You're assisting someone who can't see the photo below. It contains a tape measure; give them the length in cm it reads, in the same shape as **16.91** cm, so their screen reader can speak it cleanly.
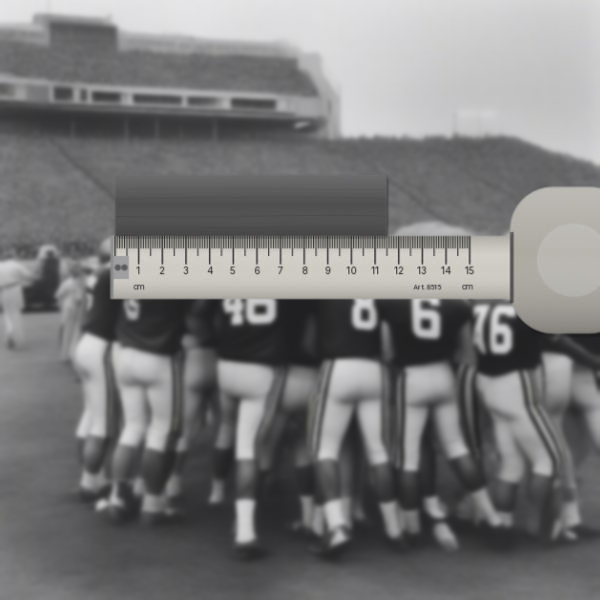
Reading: **11.5** cm
